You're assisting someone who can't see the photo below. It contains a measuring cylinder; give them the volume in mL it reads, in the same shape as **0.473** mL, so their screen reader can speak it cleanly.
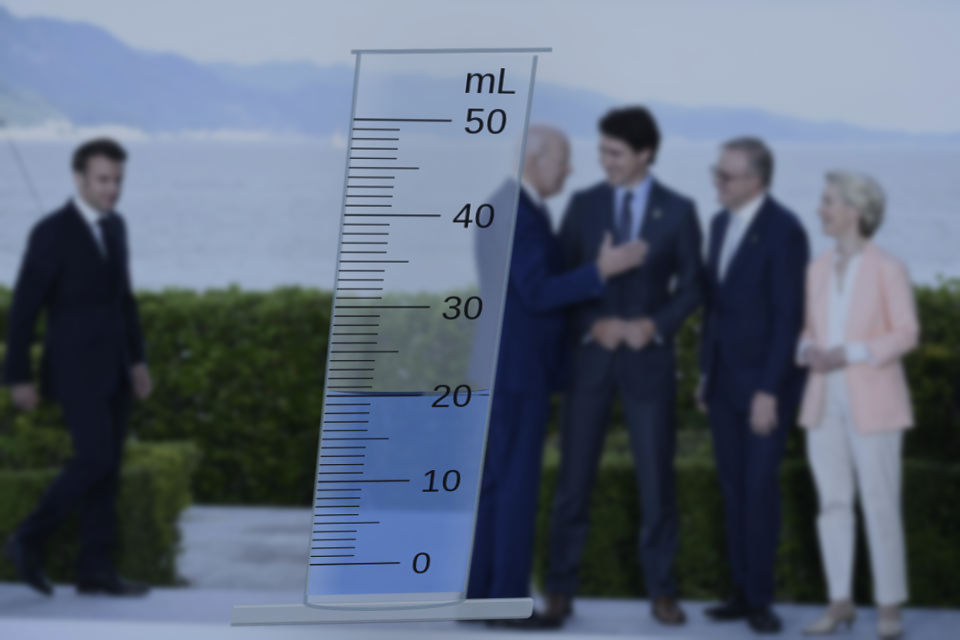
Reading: **20** mL
